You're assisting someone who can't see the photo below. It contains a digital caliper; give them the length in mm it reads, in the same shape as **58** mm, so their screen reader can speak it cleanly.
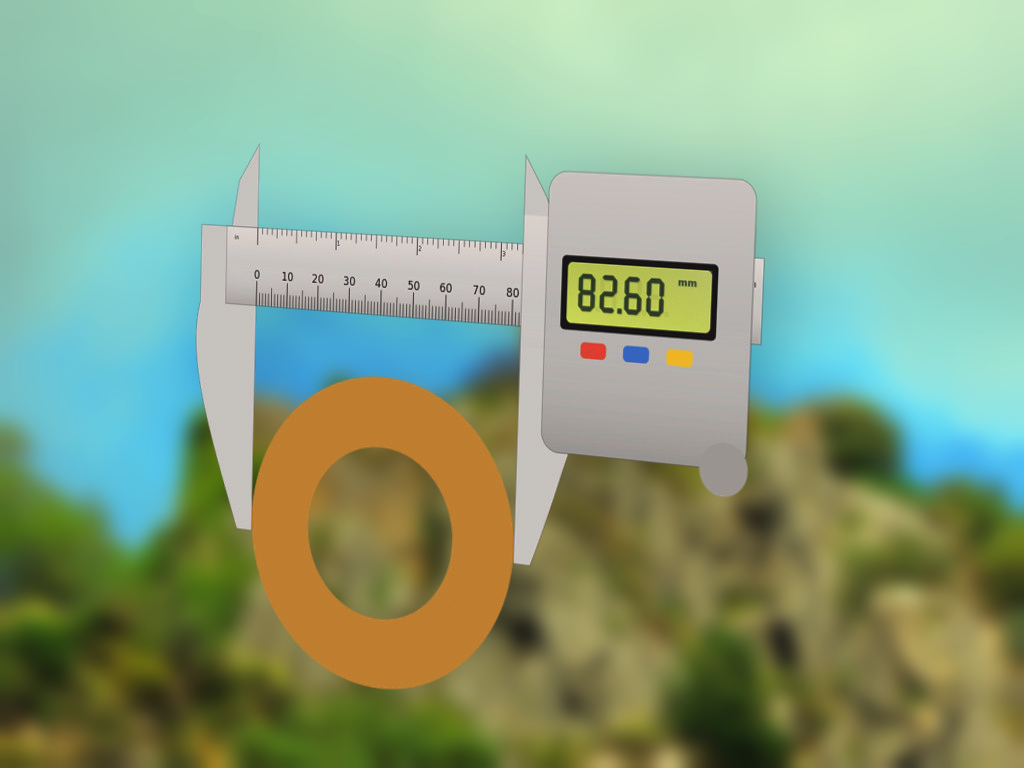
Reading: **82.60** mm
